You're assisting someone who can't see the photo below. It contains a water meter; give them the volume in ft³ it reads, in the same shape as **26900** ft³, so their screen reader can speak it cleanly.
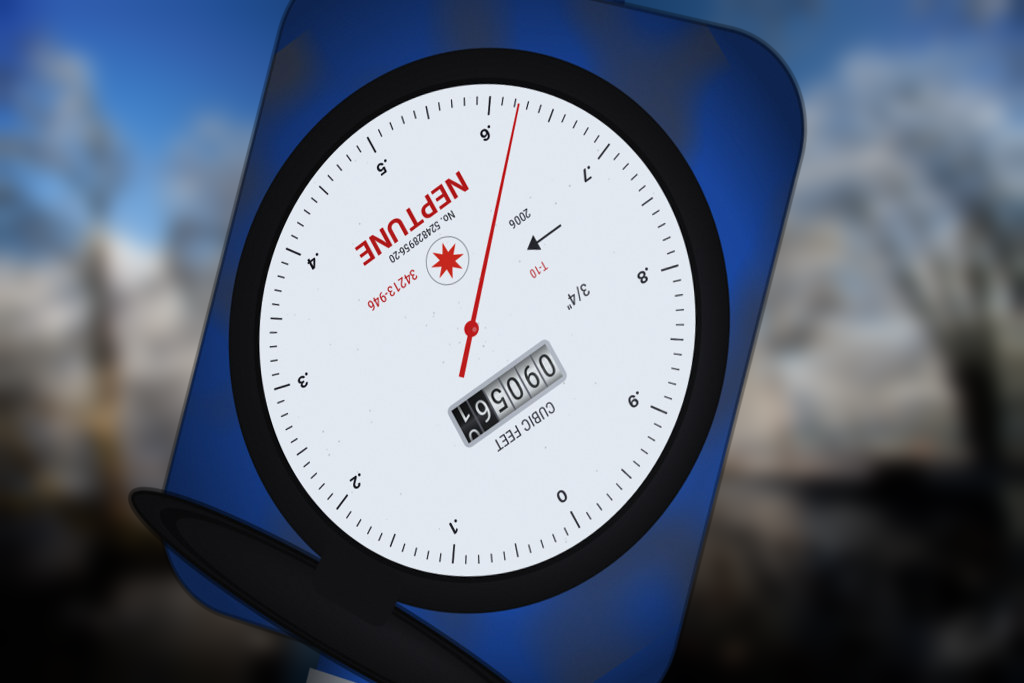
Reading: **90560.62** ft³
